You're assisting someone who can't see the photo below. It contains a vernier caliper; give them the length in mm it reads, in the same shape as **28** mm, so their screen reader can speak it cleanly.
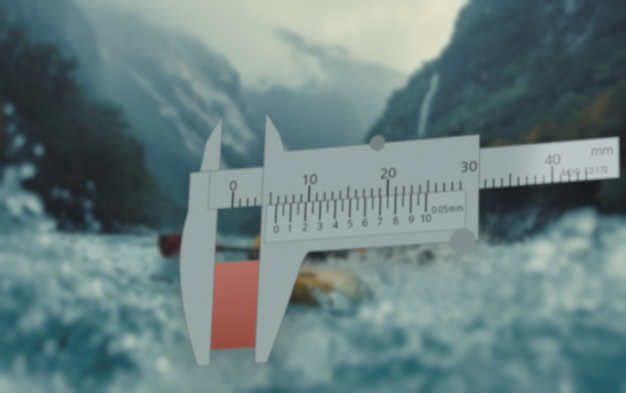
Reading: **5.8** mm
